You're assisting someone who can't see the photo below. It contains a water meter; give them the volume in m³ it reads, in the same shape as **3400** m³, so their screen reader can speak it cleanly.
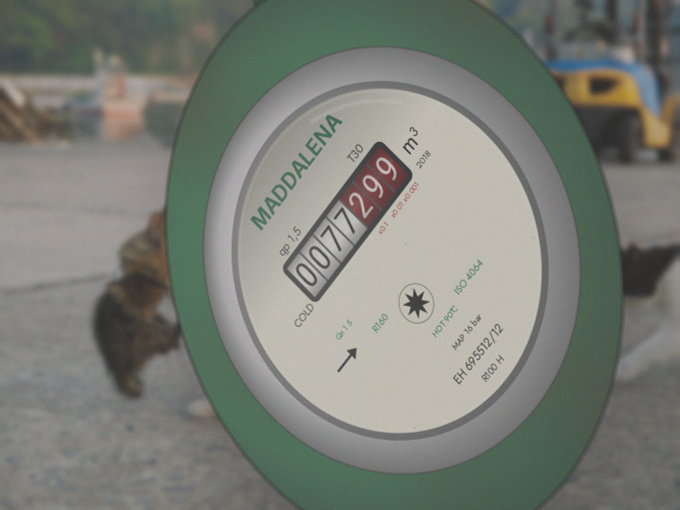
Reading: **77.299** m³
